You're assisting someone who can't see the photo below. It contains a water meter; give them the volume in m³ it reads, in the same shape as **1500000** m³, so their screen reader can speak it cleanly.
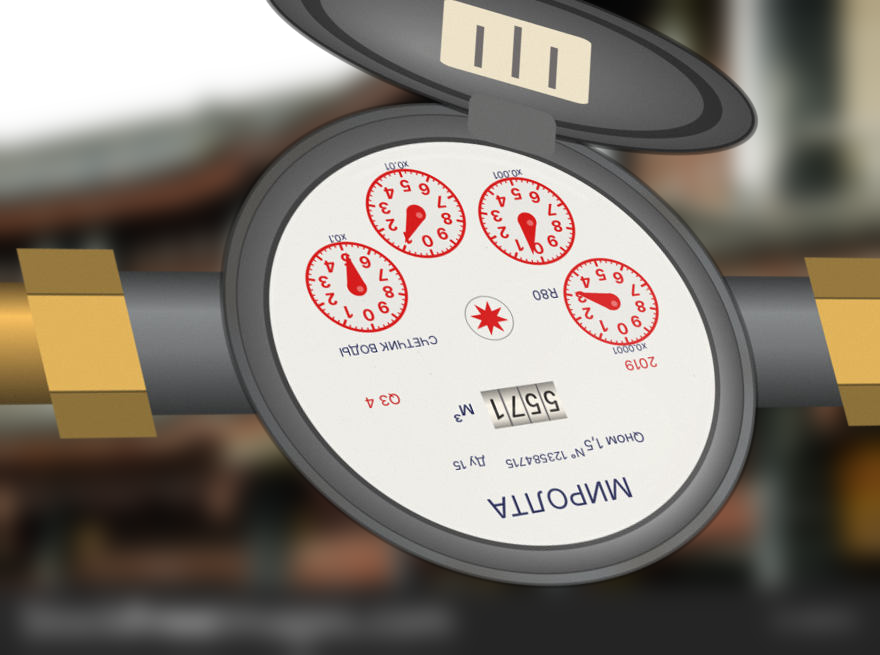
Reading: **5571.5103** m³
